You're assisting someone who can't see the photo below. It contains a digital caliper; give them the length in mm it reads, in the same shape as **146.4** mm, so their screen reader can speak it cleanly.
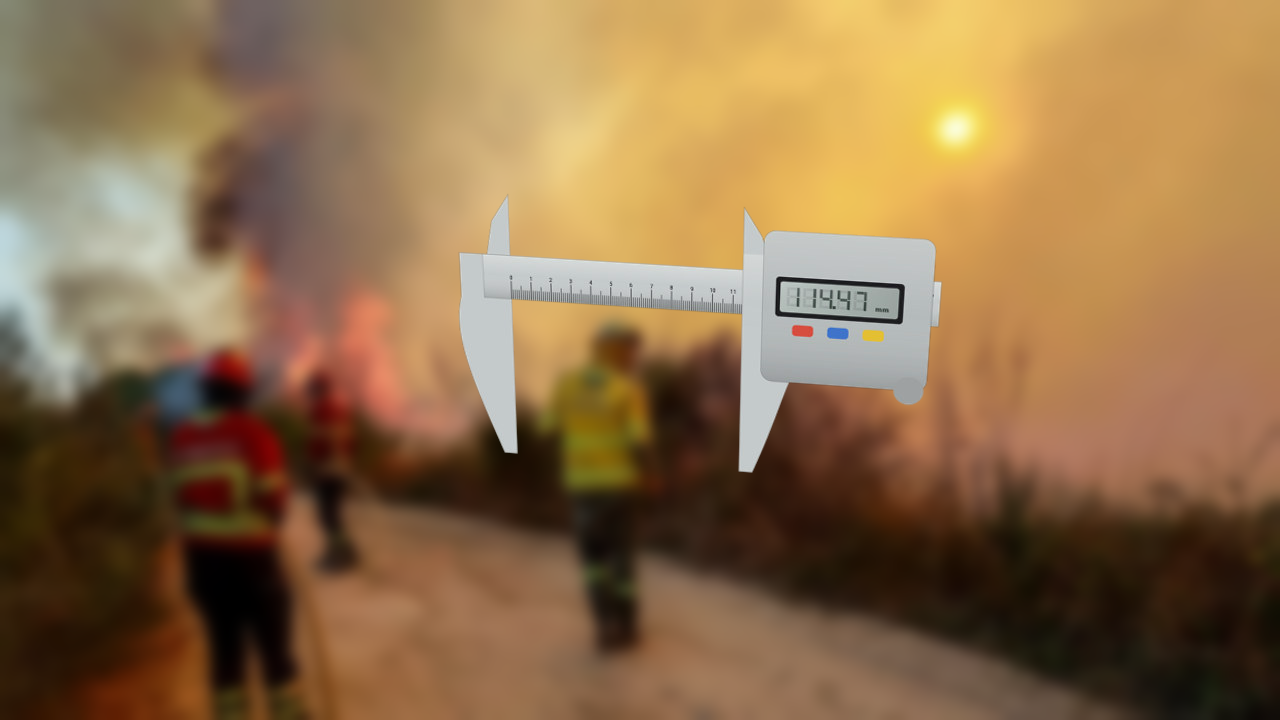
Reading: **114.47** mm
